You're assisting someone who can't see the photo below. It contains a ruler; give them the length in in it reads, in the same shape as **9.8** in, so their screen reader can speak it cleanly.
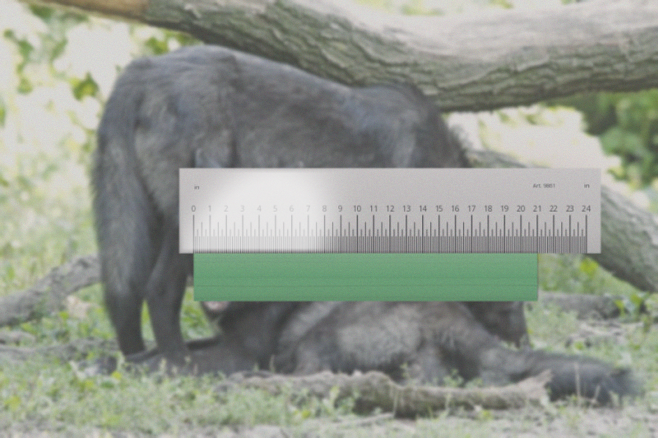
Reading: **21** in
